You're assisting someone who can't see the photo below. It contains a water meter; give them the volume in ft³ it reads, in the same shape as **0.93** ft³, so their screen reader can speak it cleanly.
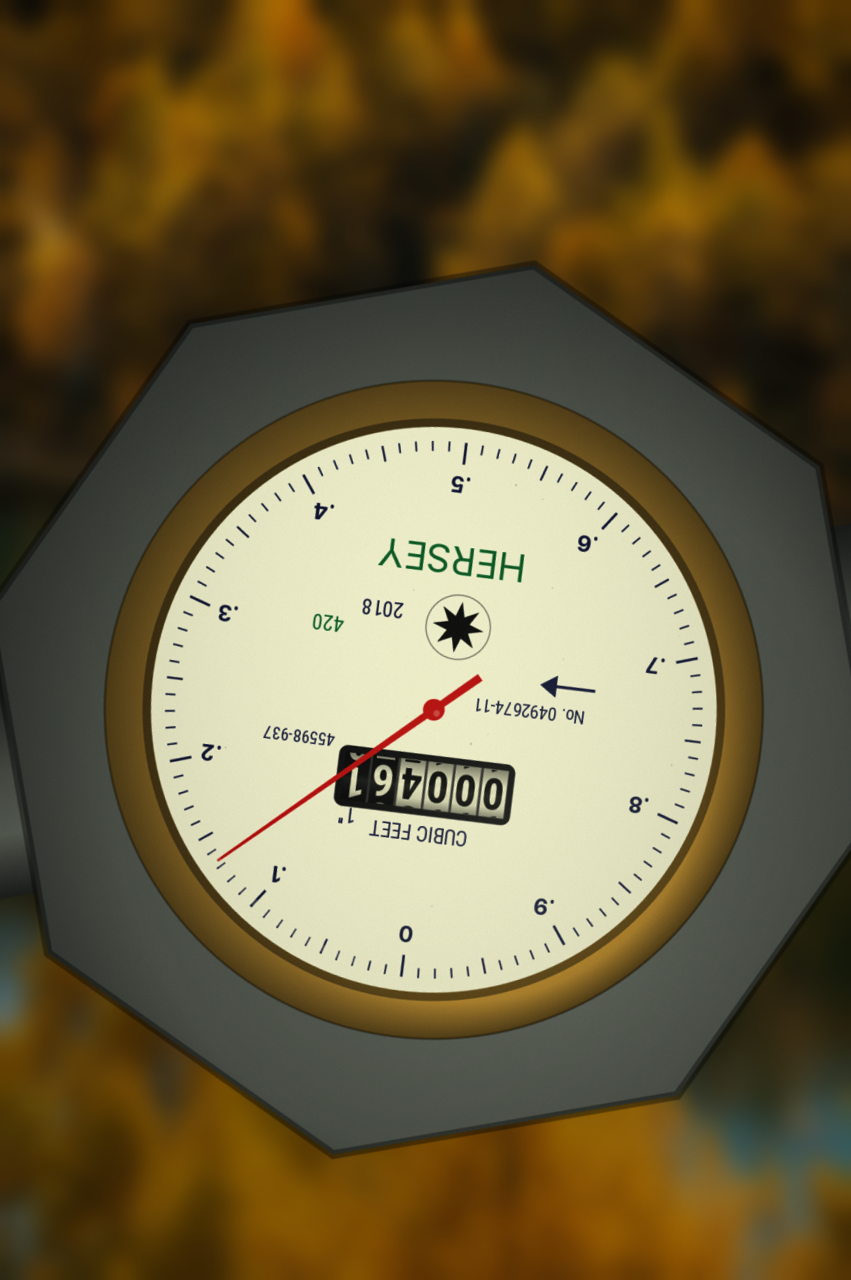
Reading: **461.13** ft³
